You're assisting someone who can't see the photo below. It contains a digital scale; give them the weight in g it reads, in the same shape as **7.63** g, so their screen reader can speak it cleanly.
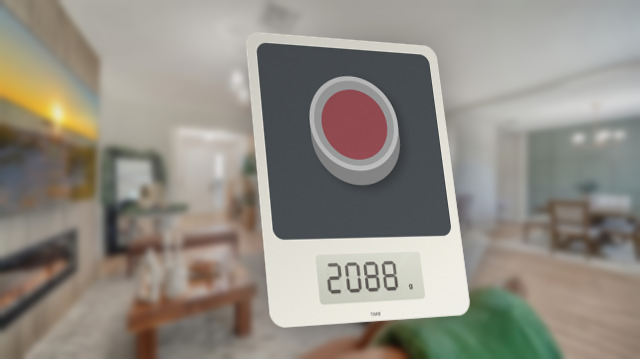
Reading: **2088** g
